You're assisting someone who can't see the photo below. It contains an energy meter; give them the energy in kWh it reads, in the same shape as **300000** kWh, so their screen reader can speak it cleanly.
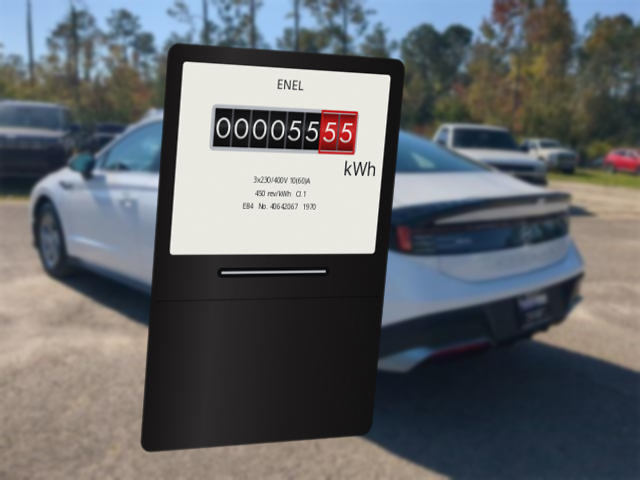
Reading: **55.55** kWh
